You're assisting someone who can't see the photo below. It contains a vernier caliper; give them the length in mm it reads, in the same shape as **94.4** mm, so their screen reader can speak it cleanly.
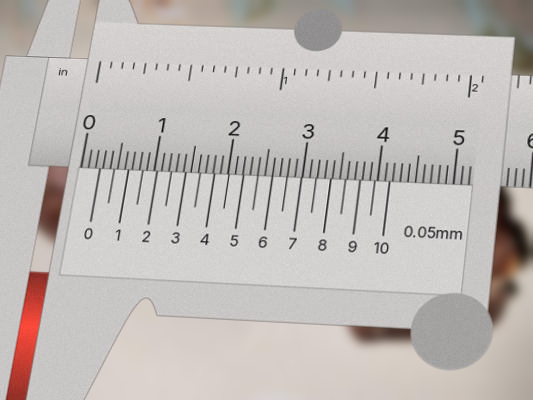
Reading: **2.6** mm
